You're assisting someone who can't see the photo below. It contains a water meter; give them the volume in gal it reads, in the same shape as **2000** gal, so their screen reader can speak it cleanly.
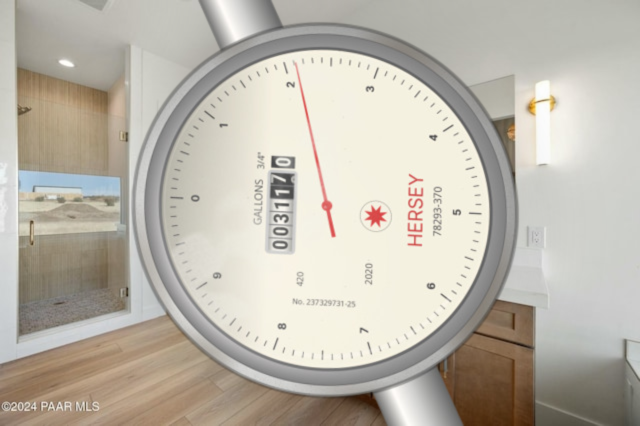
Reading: **31172.1** gal
